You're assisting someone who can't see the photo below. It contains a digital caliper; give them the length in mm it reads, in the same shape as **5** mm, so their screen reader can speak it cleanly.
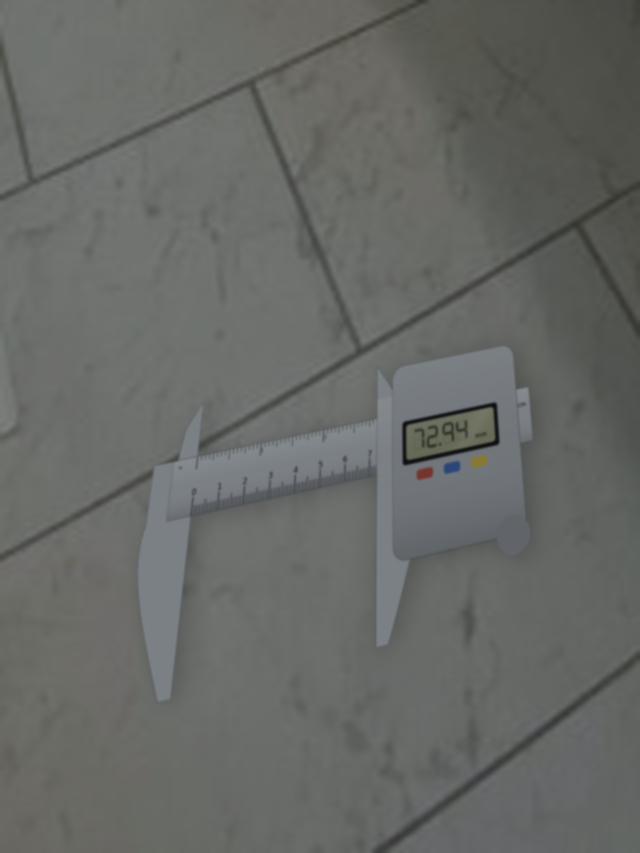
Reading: **72.94** mm
